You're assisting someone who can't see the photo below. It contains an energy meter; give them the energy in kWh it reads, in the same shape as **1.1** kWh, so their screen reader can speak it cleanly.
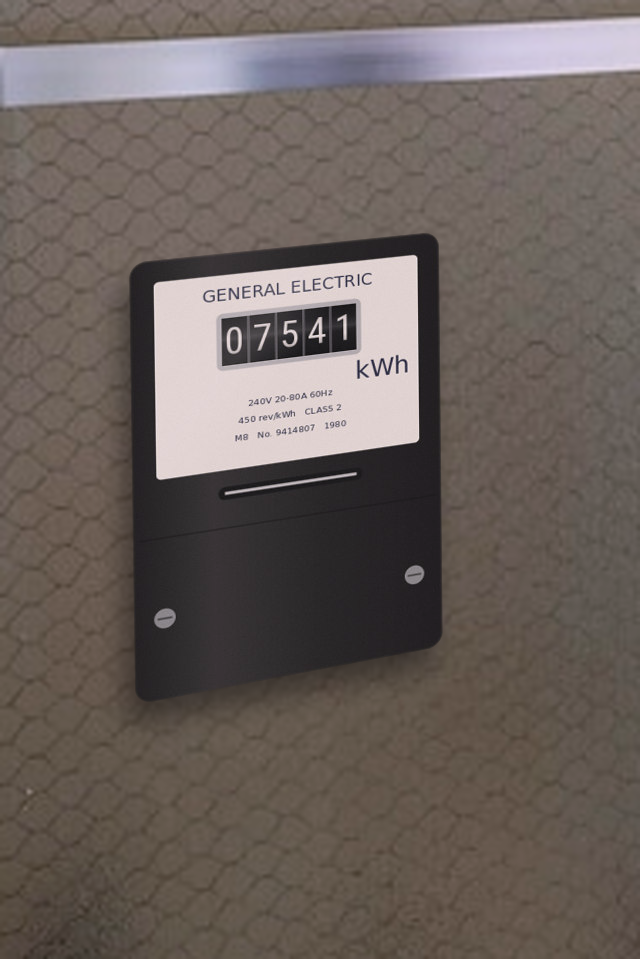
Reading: **7541** kWh
